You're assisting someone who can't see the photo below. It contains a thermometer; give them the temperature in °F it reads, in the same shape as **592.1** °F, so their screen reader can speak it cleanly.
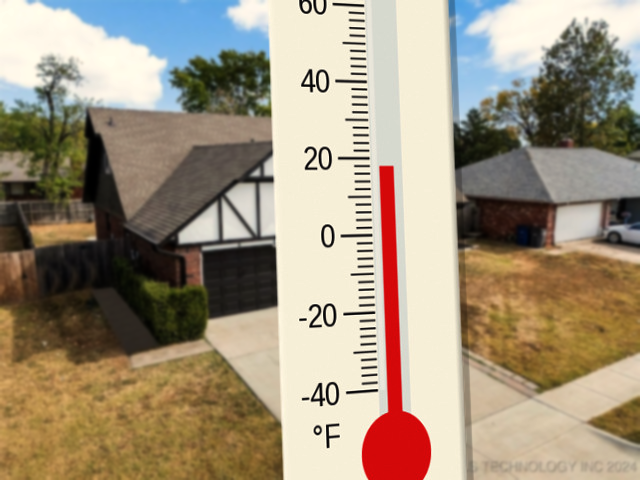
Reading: **18** °F
